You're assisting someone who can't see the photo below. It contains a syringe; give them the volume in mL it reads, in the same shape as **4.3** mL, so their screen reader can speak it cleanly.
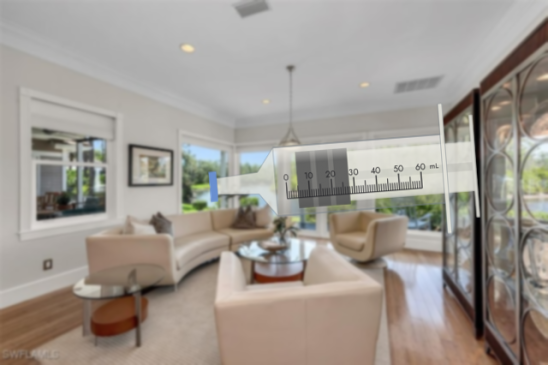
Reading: **5** mL
